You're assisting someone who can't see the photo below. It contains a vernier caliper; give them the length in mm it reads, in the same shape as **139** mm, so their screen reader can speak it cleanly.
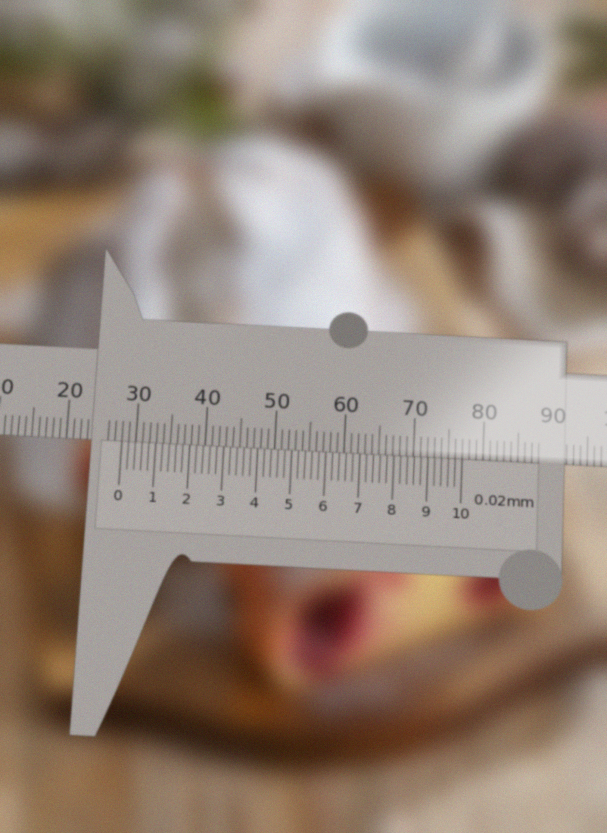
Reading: **28.0** mm
